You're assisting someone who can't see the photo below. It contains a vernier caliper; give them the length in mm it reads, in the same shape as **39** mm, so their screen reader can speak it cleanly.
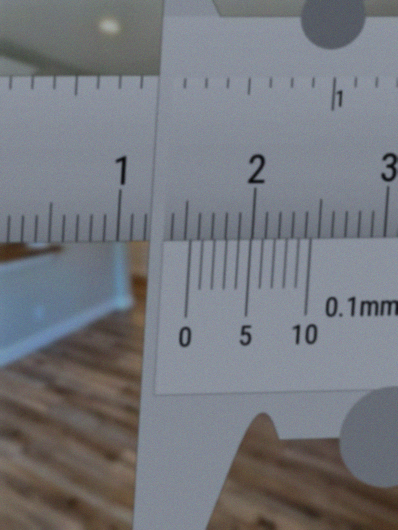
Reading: **15.4** mm
